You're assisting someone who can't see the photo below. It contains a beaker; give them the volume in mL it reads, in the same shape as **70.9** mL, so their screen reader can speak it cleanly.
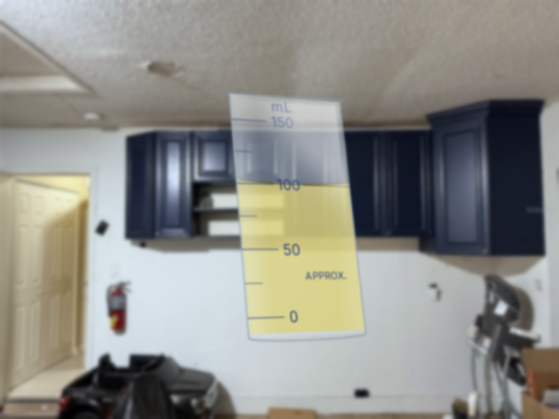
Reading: **100** mL
